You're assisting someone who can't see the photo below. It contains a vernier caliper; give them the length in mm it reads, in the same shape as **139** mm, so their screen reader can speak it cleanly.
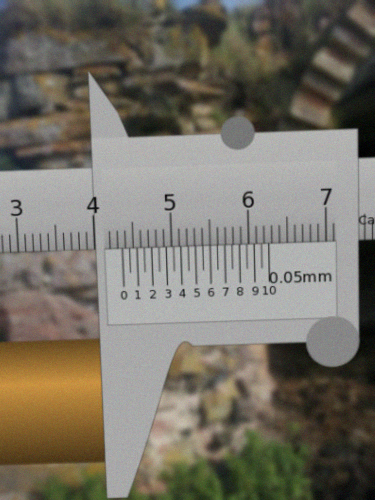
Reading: **43.6** mm
